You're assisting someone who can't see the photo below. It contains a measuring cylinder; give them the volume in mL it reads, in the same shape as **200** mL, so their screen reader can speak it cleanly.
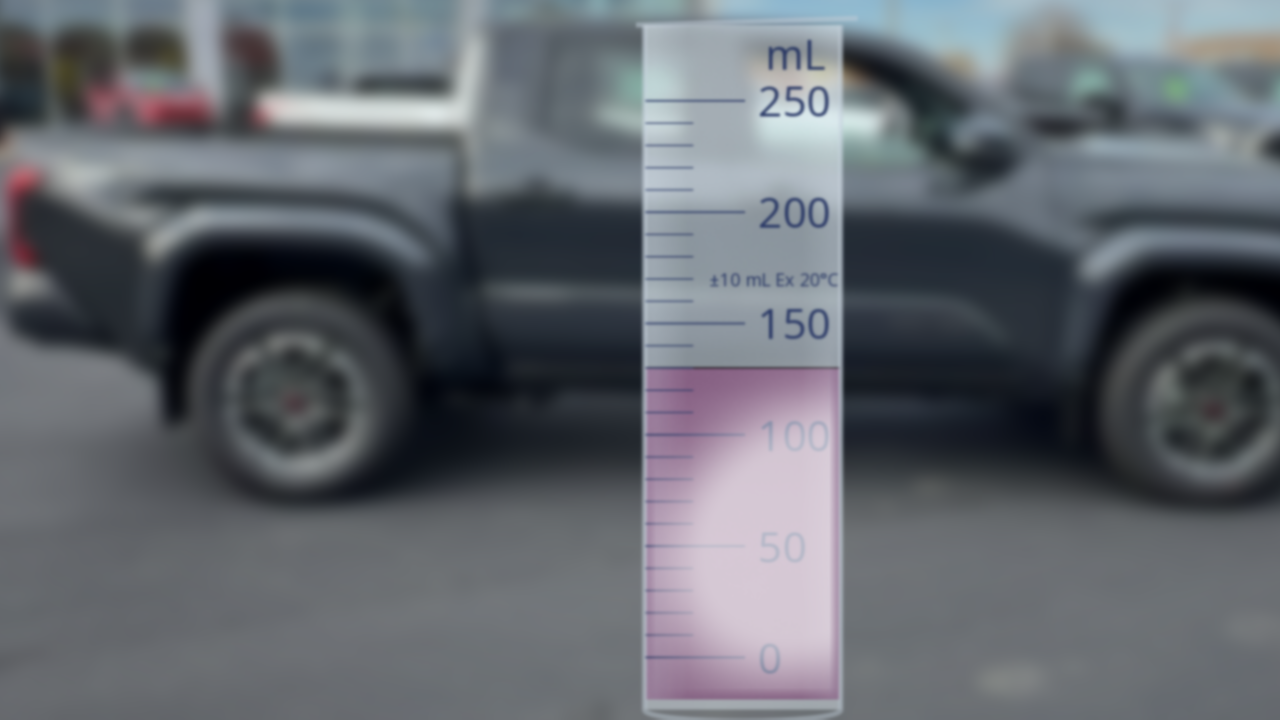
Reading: **130** mL
